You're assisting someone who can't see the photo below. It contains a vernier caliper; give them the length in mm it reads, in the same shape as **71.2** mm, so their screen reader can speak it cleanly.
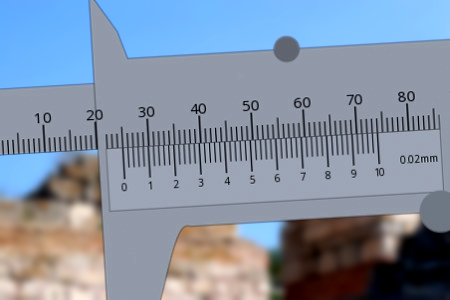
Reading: **25.0** mm
